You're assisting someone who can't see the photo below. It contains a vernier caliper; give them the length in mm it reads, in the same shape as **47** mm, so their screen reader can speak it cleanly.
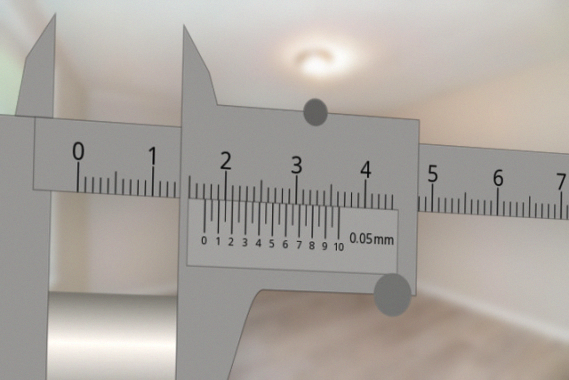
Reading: **17.2** mm
